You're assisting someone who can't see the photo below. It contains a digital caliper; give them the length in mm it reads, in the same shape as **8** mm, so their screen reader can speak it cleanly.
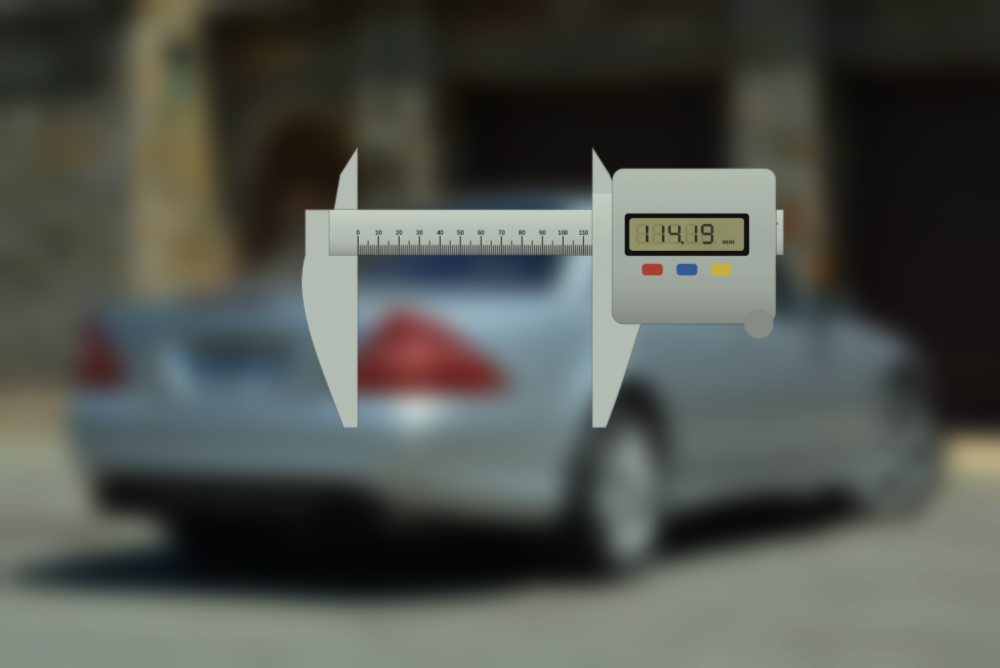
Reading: **114.19** mm
